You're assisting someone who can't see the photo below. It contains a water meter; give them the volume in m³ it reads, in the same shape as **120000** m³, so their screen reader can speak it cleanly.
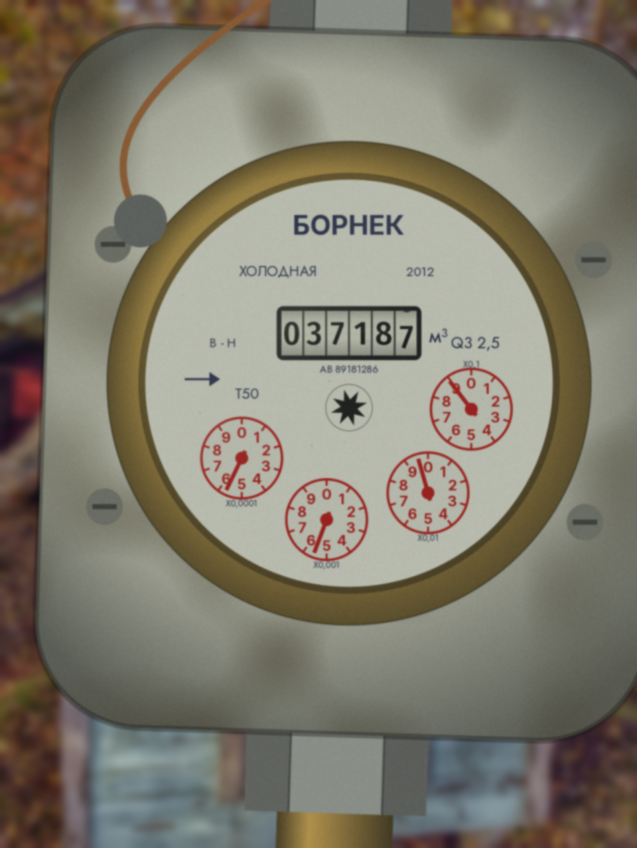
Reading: **37186.8955** m³
